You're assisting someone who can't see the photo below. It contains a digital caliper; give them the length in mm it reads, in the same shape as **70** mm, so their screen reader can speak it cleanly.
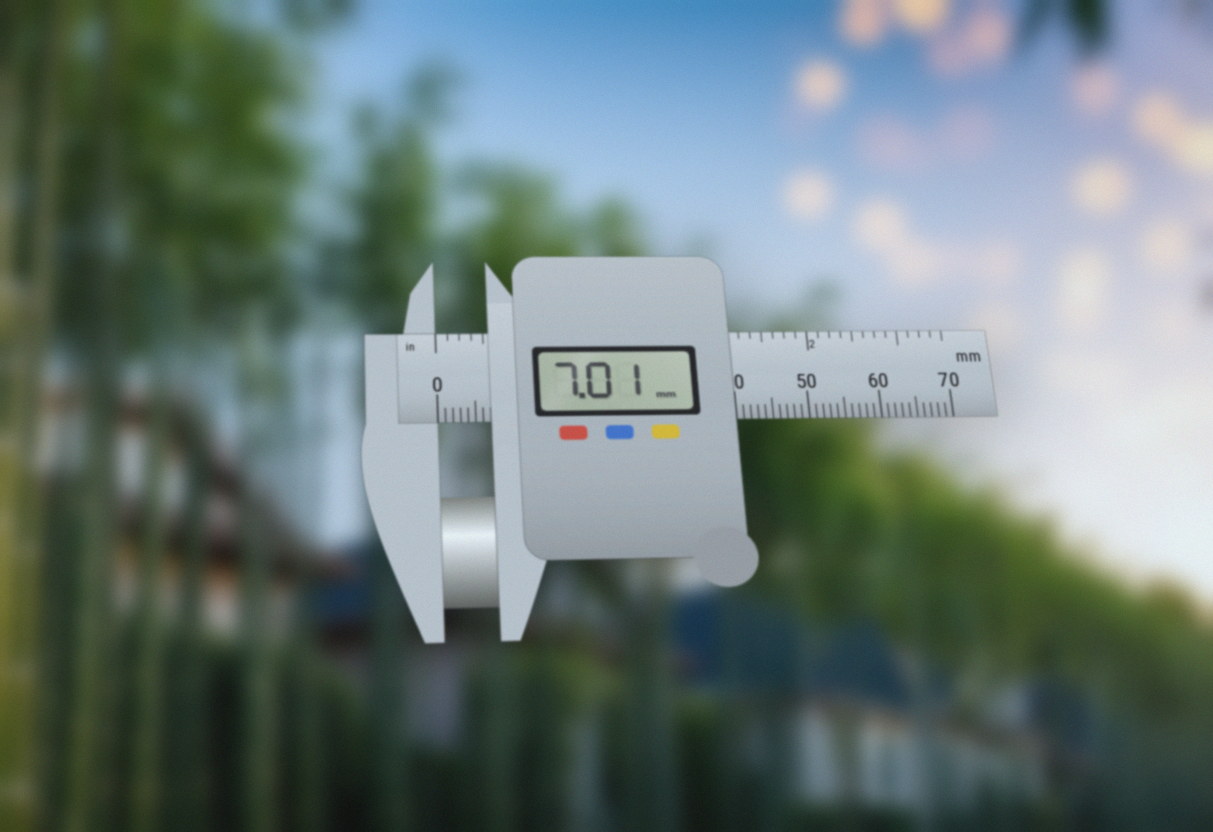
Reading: **7.01** mm
